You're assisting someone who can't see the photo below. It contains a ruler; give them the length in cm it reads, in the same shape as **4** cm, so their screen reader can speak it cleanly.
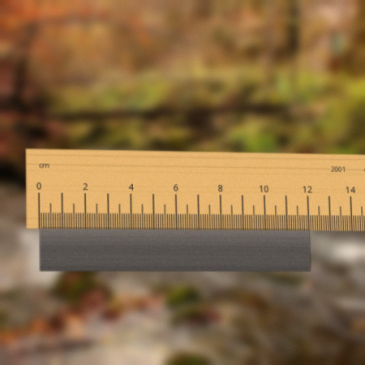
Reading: **12** cm
